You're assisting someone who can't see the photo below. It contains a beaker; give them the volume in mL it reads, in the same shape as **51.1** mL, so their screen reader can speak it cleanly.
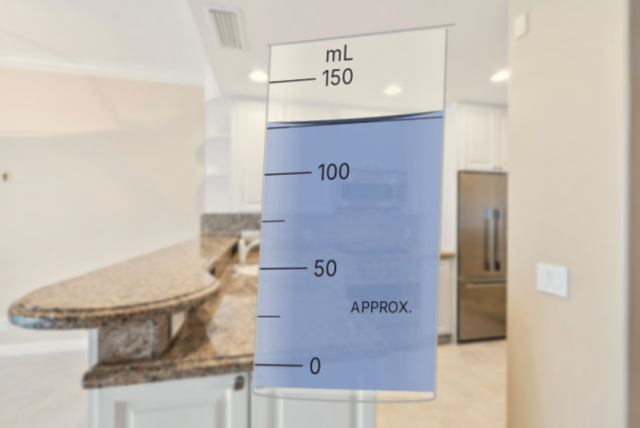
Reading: **125** mL
